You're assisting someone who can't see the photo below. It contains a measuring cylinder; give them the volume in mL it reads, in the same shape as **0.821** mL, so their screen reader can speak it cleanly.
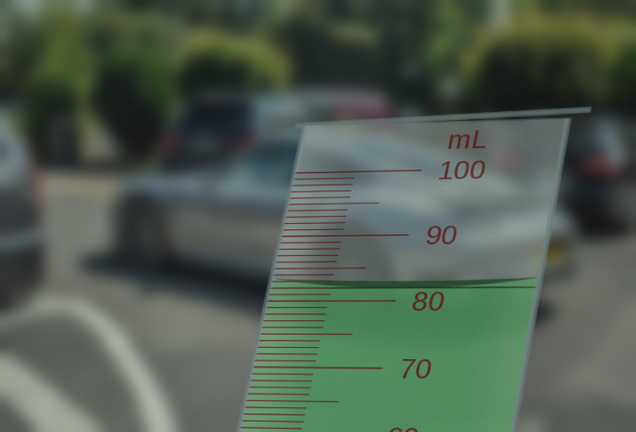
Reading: **82** mL
